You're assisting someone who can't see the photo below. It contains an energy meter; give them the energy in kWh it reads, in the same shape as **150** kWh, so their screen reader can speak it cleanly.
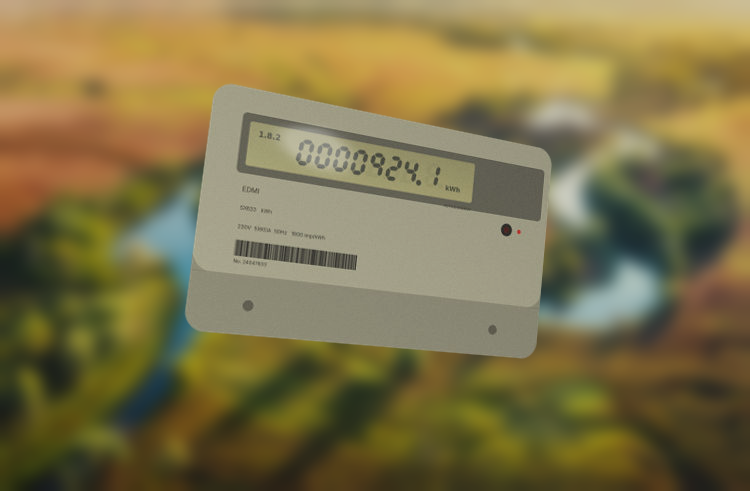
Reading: **924.1** kWh
